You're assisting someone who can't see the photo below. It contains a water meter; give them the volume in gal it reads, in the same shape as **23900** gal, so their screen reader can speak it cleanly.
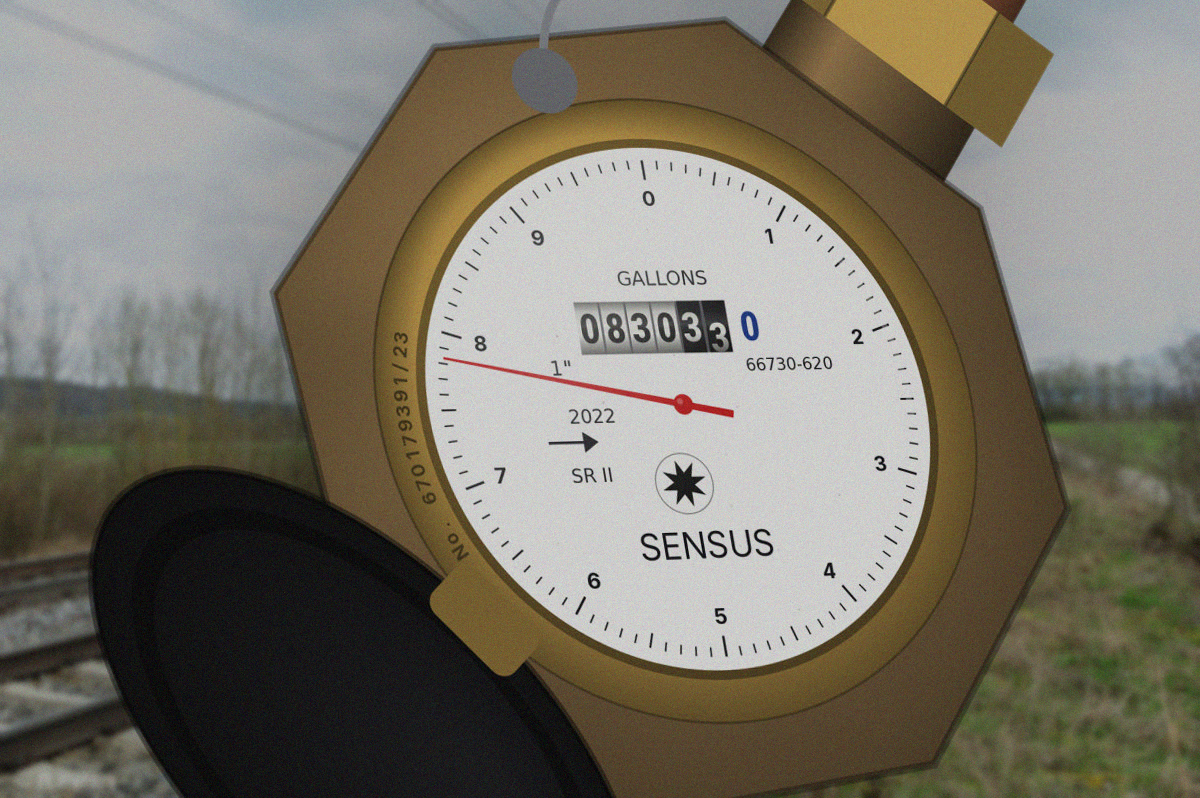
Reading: **830327.8** gal
